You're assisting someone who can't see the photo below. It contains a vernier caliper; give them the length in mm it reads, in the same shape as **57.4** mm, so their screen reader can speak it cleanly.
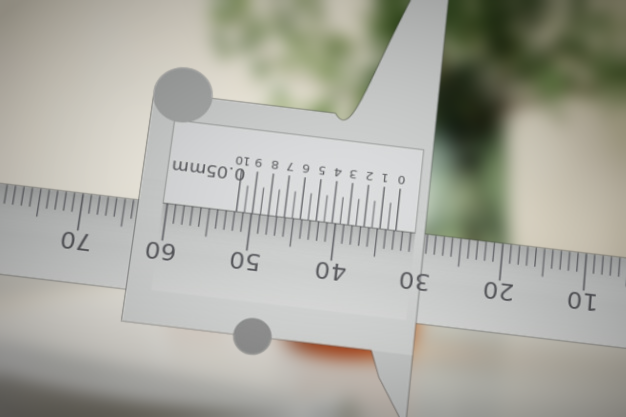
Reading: **32.8** mm
